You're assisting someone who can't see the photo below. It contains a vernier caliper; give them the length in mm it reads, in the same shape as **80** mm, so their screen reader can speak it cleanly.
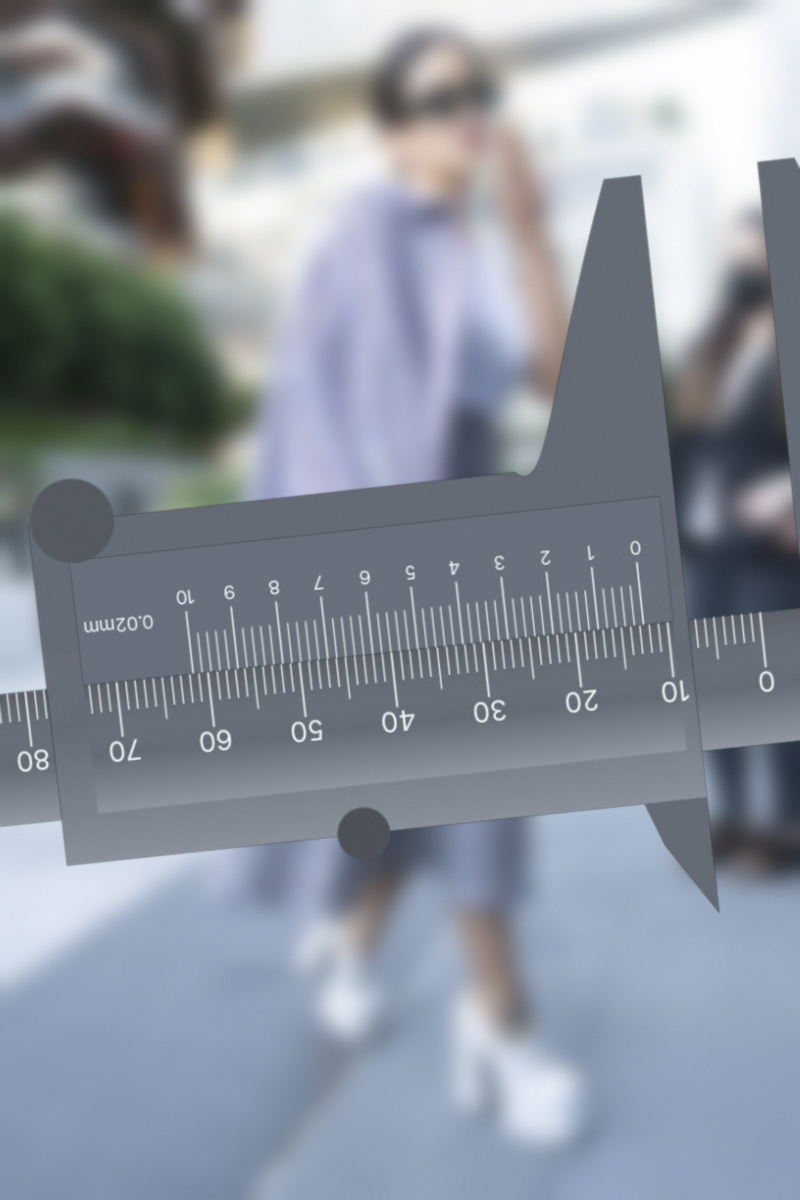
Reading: **12.6** mm
